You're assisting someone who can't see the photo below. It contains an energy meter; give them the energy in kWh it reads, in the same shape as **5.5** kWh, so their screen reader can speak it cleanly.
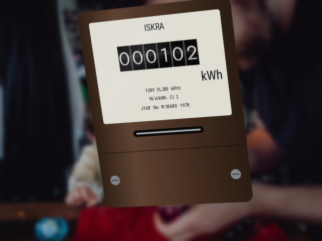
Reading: **102** kWh
